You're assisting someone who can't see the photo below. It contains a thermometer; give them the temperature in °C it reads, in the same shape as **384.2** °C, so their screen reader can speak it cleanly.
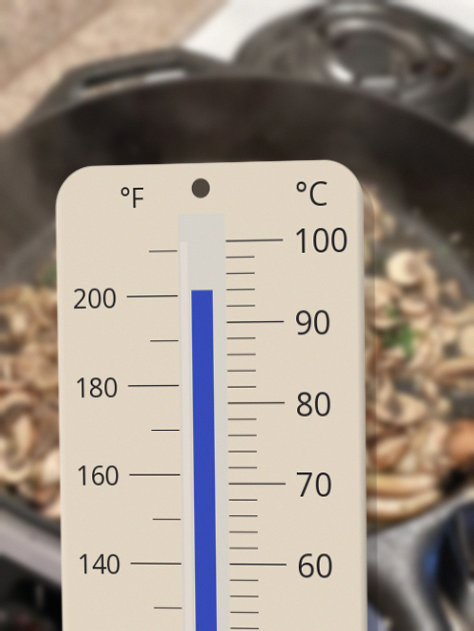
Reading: **94** °C
